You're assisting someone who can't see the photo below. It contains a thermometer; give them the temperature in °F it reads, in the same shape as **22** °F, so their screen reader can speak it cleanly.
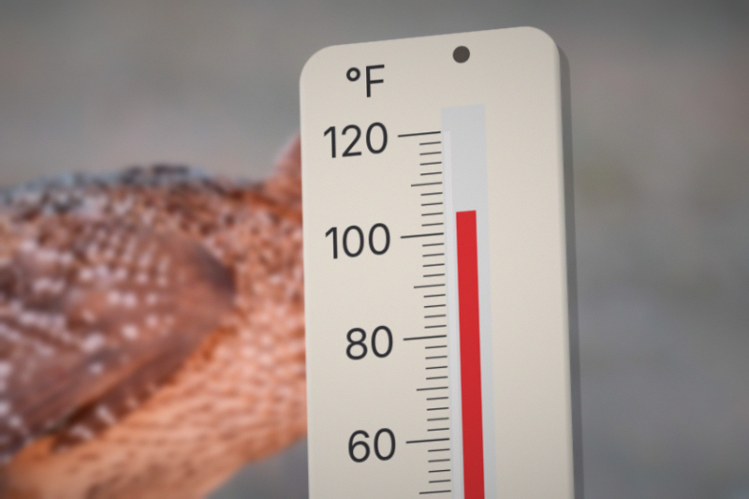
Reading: **104** °F
